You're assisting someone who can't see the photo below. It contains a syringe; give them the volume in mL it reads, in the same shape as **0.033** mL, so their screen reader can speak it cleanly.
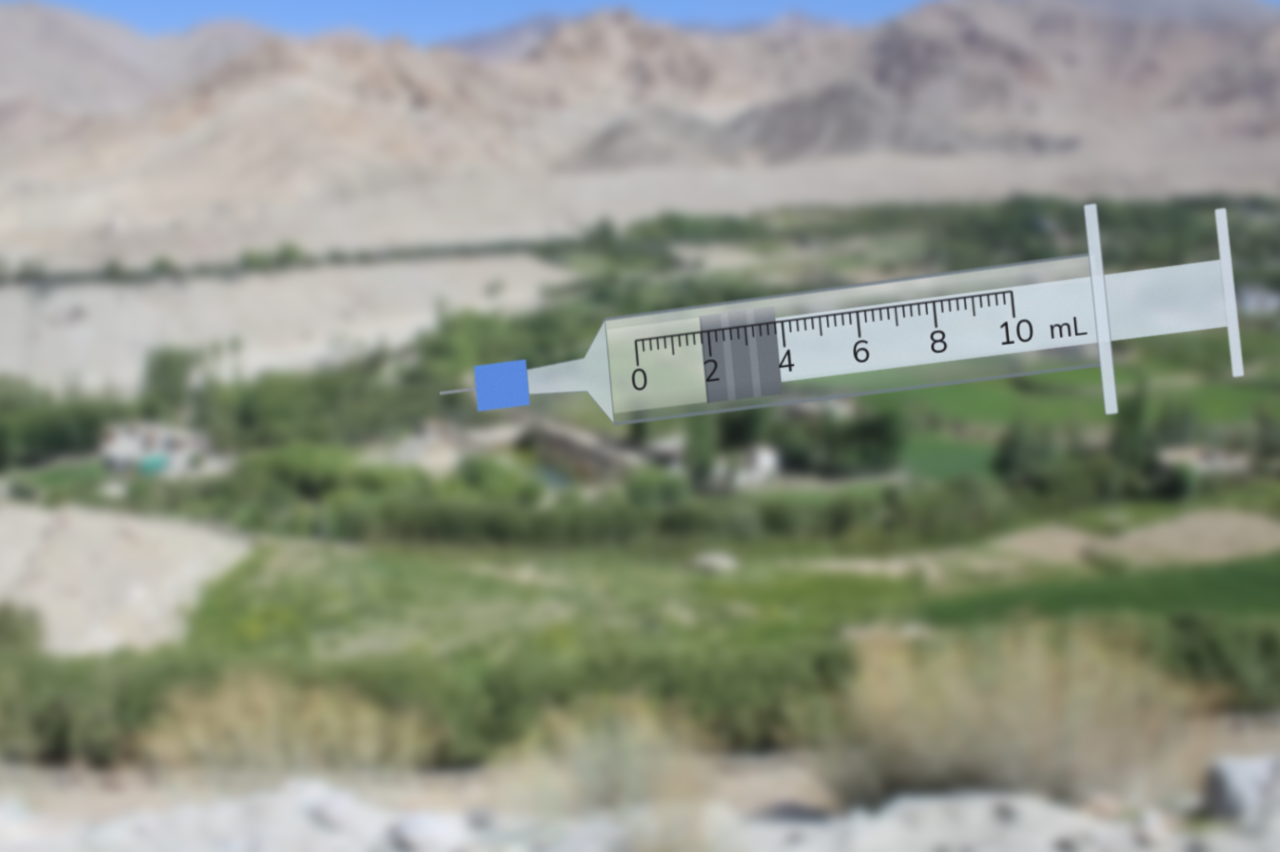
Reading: **1.8** mL
